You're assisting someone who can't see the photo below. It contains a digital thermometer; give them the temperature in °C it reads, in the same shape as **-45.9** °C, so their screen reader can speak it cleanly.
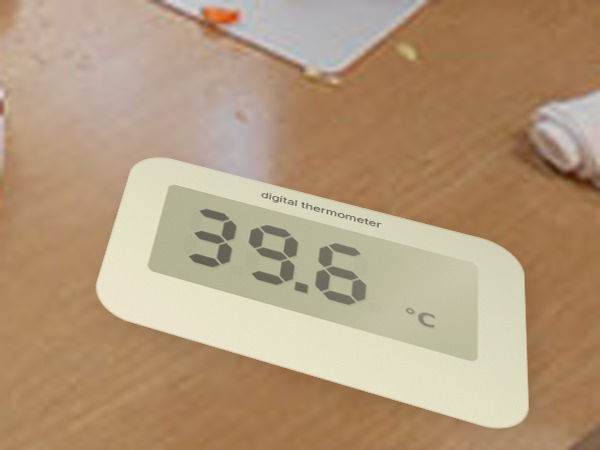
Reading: **39.6** °C
